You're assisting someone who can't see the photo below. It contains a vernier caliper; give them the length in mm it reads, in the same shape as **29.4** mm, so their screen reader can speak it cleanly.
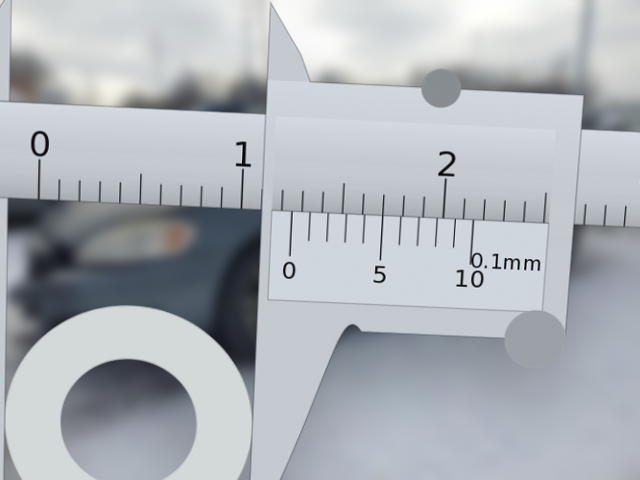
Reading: **12.5** mm
